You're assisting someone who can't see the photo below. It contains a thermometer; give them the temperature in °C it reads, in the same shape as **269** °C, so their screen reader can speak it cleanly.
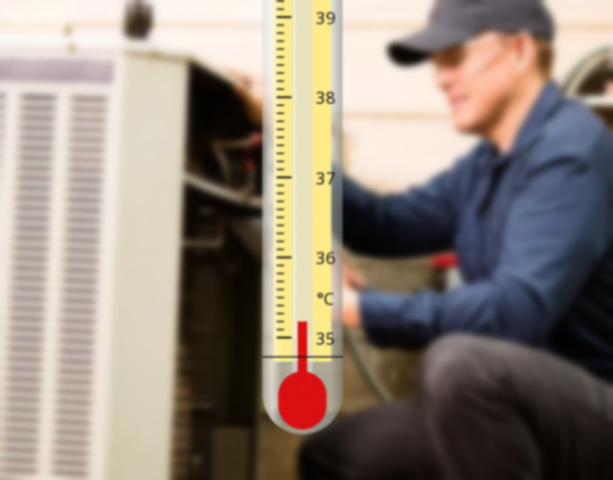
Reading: **35.2** °C
